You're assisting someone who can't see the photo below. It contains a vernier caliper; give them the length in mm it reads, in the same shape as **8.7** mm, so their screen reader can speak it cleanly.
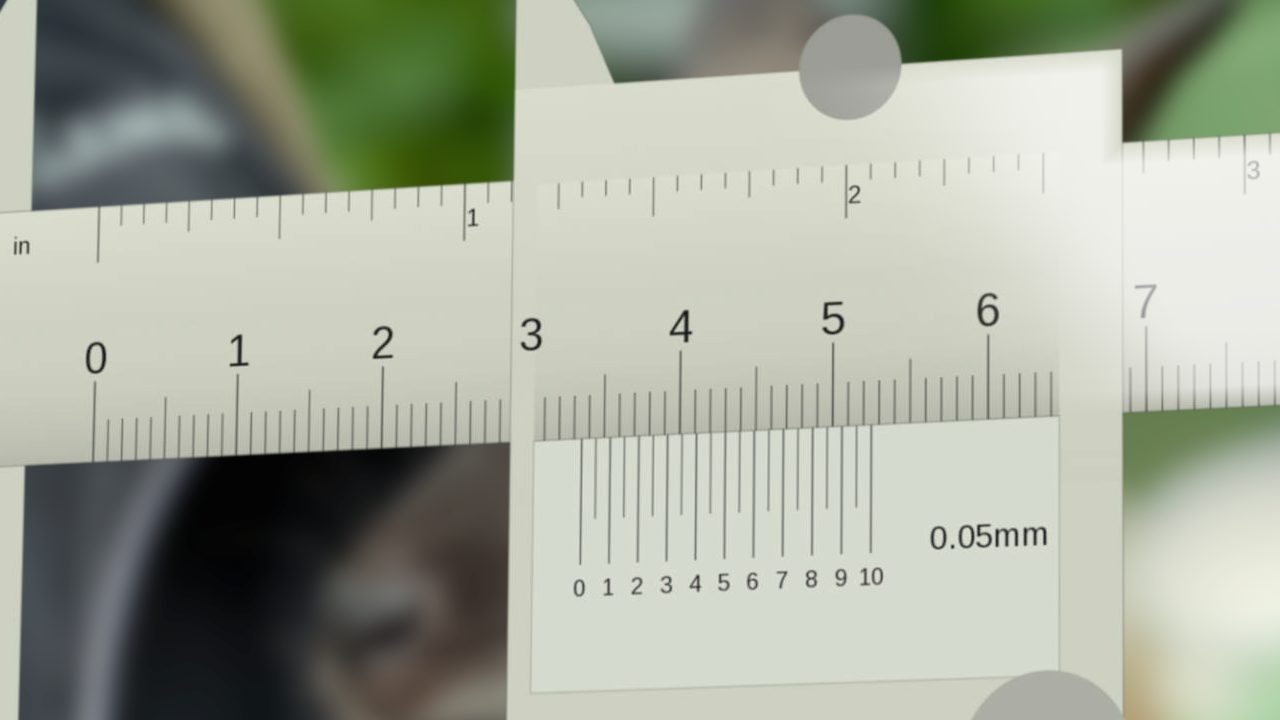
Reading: **33.5** mm
